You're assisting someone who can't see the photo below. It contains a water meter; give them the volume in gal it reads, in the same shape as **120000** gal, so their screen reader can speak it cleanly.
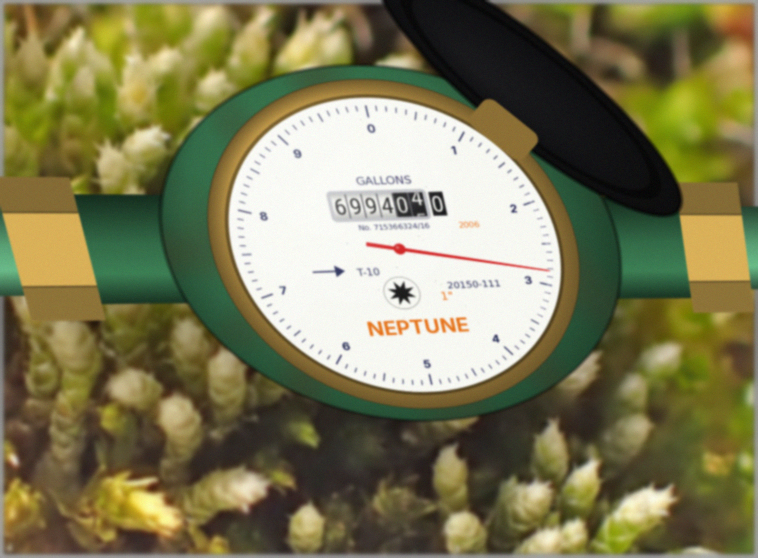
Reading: **6994042.8** gal
